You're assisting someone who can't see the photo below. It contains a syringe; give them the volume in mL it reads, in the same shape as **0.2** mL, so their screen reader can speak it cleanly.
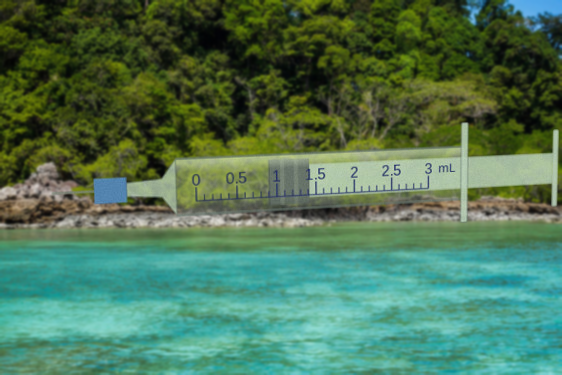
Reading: **0.9** mL
